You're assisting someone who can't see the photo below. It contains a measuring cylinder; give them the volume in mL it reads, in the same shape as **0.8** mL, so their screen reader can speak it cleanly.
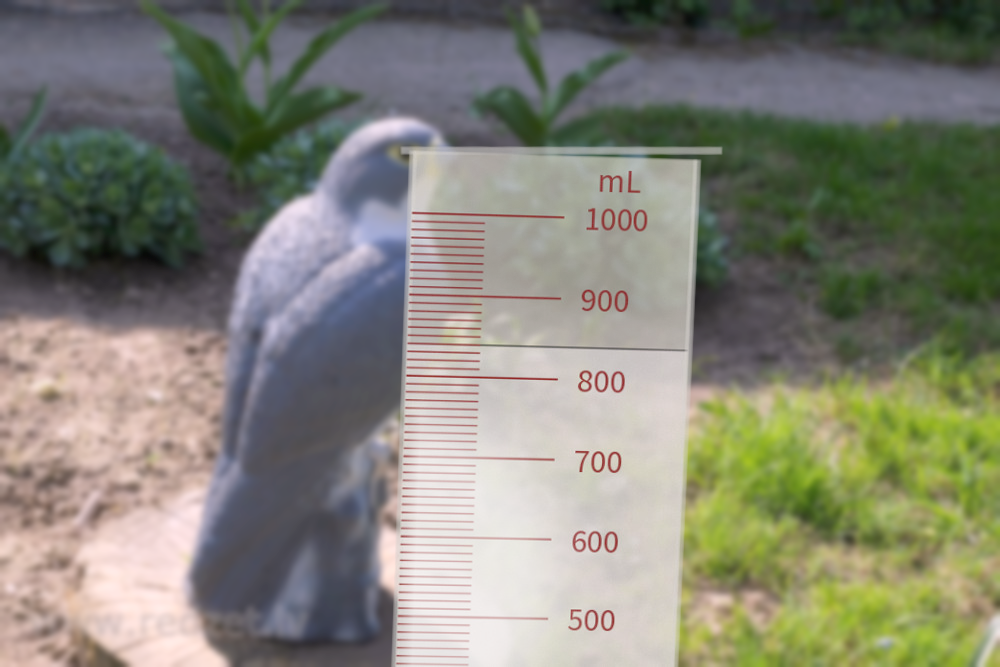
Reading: **840** mL
